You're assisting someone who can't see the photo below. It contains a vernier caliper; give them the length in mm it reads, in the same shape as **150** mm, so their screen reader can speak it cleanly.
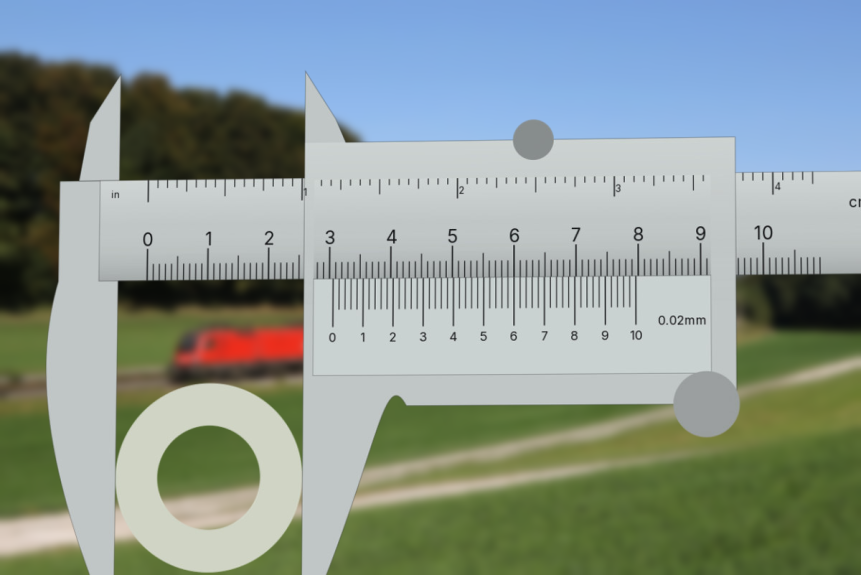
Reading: **30.6** mm
